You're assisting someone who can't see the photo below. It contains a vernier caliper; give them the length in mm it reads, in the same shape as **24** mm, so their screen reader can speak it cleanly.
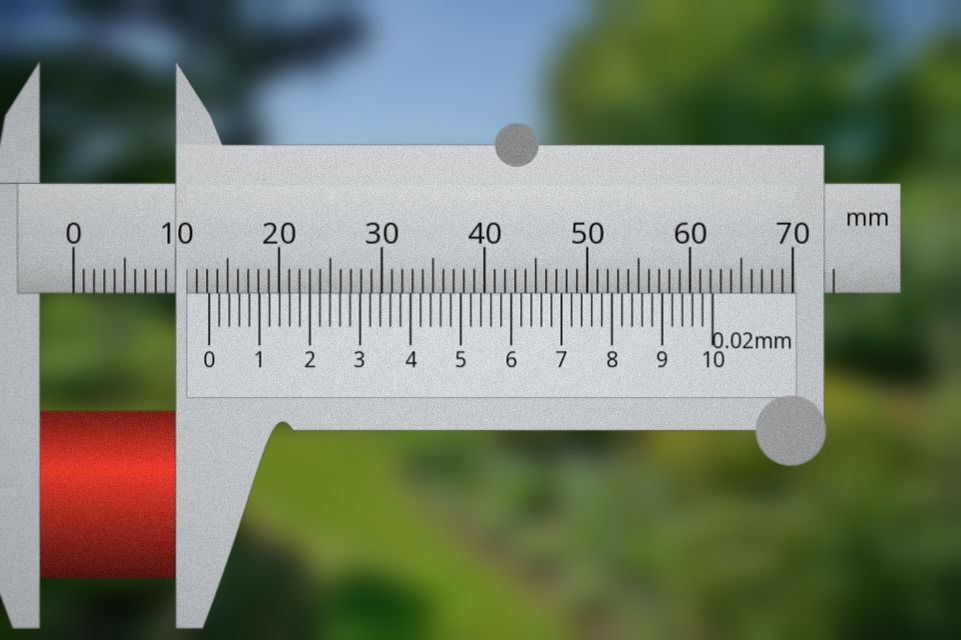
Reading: **13.2** mm
